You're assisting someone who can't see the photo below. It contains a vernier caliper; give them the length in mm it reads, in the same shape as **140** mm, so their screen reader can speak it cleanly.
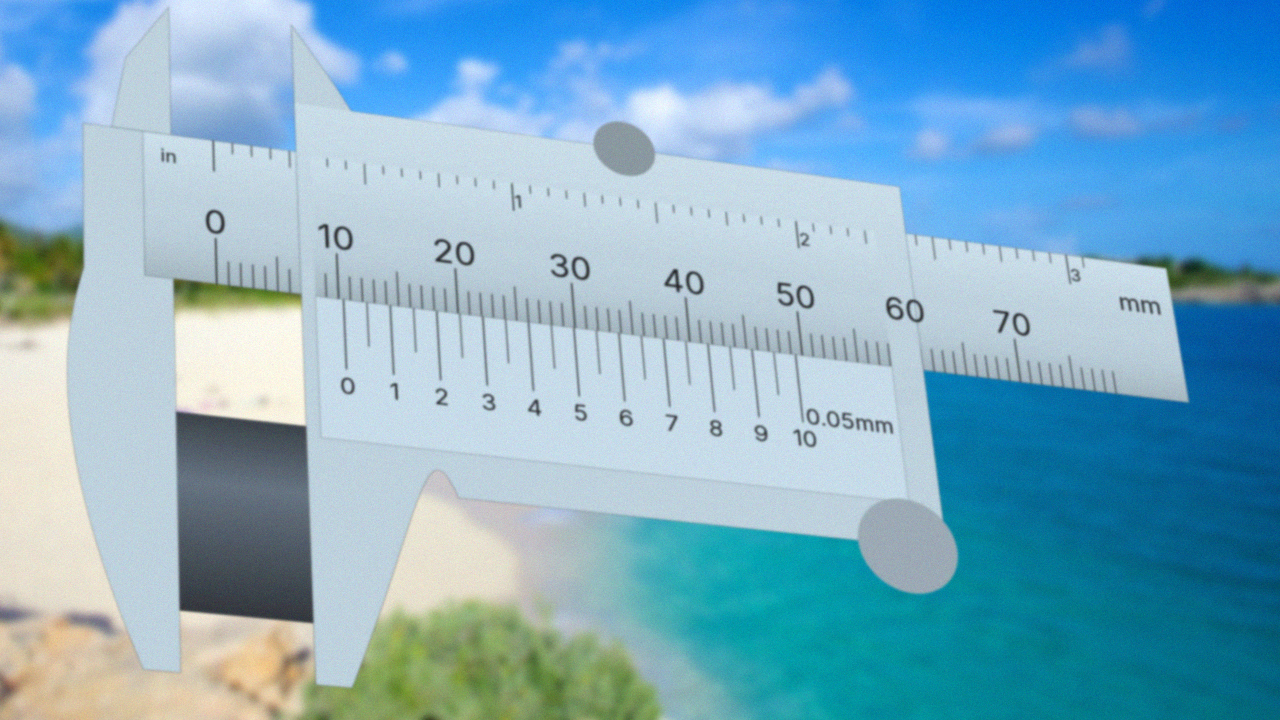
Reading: **10.4** mm
